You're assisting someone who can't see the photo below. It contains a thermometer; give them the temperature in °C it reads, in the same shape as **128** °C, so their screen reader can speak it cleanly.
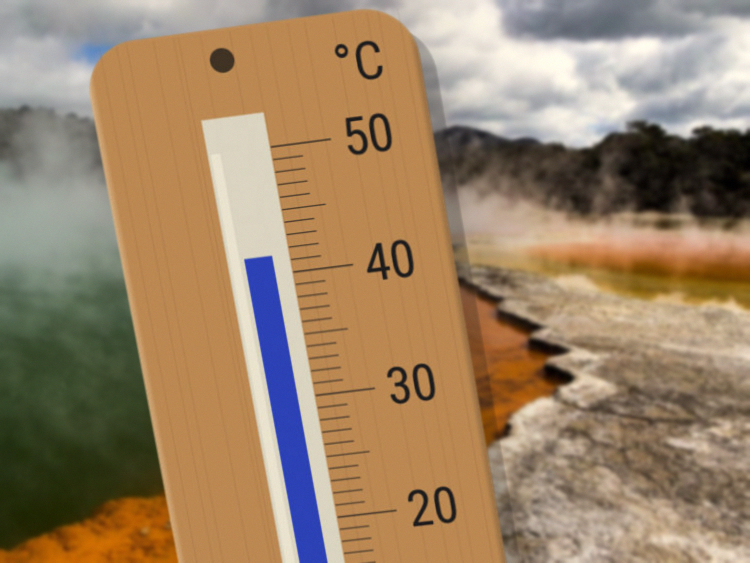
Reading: **41.5** °C
